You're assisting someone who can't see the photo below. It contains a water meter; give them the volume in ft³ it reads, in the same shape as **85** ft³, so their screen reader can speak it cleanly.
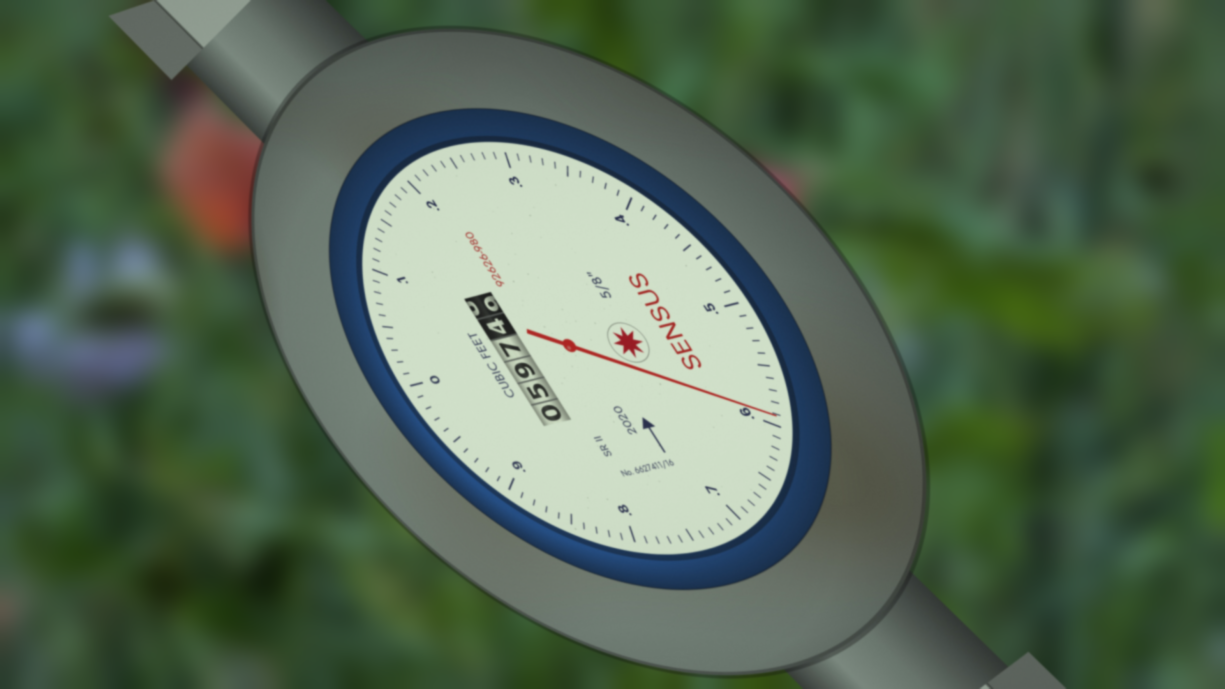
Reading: **59748.59** ft³
